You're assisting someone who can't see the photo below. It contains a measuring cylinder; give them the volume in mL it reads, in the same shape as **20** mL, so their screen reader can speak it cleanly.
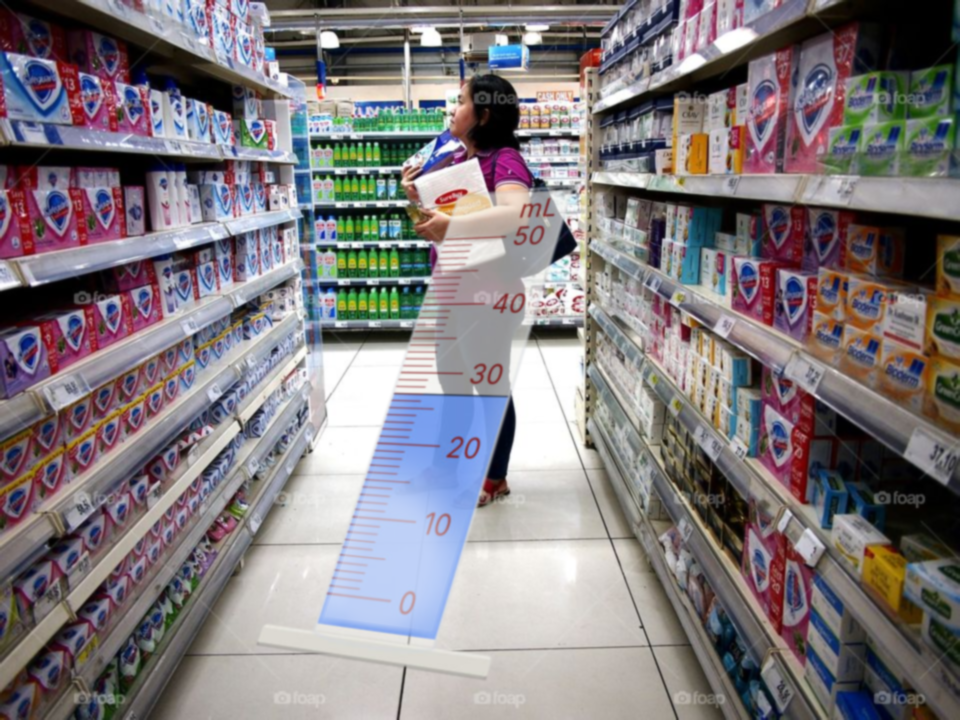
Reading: **27** mL
